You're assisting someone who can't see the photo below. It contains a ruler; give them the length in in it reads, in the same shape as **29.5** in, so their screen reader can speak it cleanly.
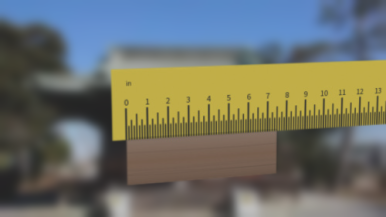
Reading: **7.5** in
